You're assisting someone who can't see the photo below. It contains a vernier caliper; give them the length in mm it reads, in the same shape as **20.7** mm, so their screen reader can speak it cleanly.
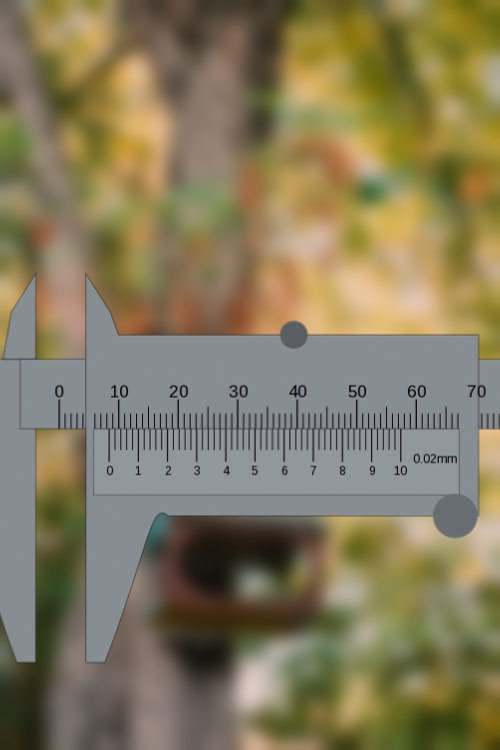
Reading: **8.4** mm
